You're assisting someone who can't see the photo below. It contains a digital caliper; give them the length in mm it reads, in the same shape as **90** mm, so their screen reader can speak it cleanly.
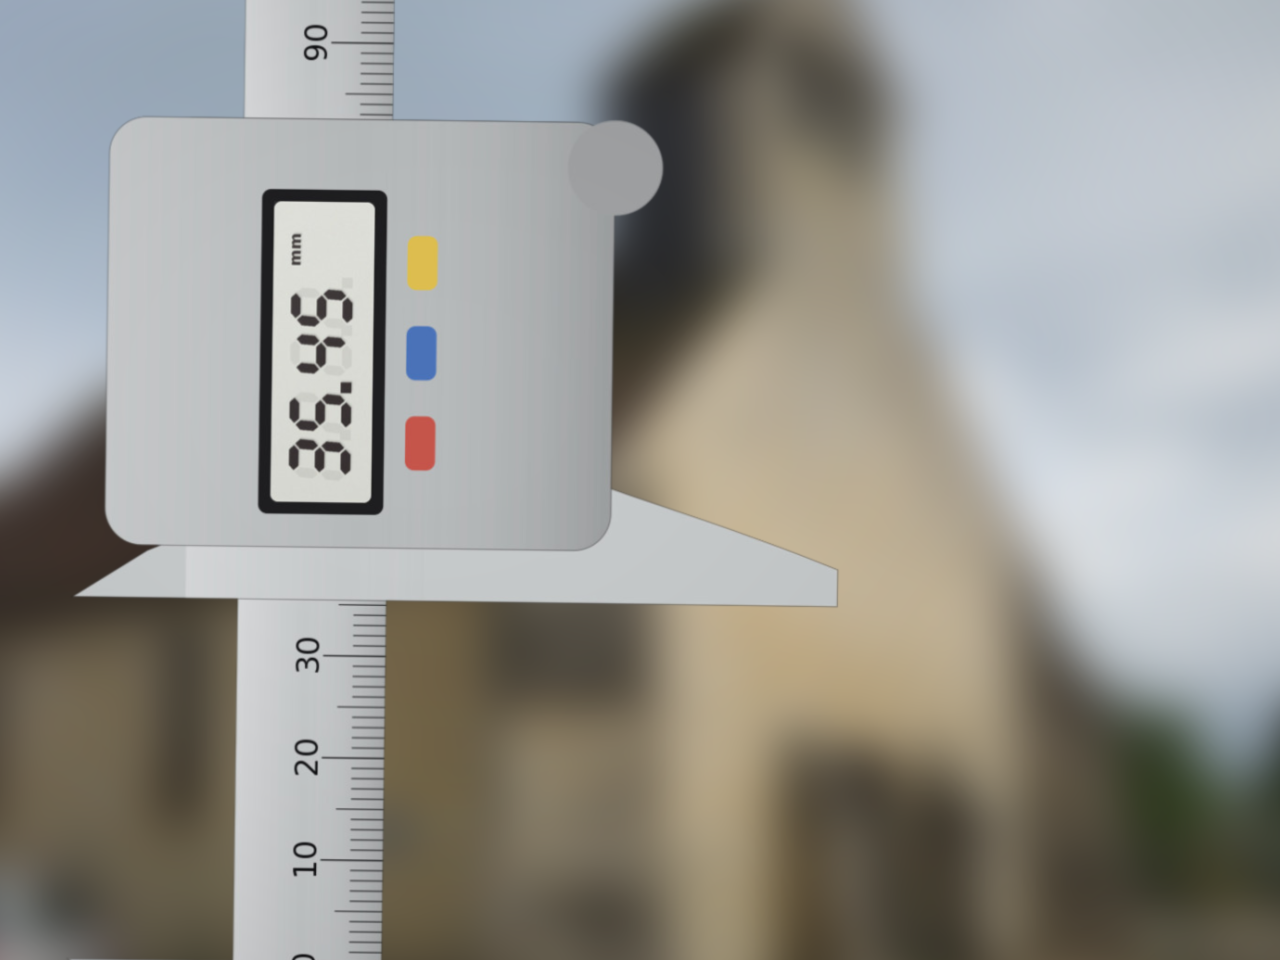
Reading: **35.45** mm
